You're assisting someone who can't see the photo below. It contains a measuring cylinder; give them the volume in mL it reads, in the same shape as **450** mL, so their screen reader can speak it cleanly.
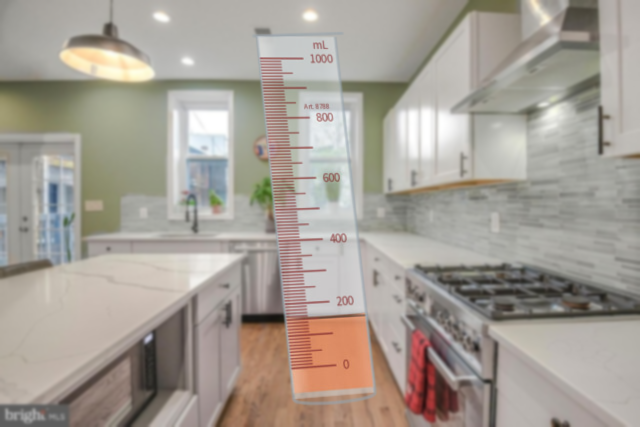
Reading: **150** mL
